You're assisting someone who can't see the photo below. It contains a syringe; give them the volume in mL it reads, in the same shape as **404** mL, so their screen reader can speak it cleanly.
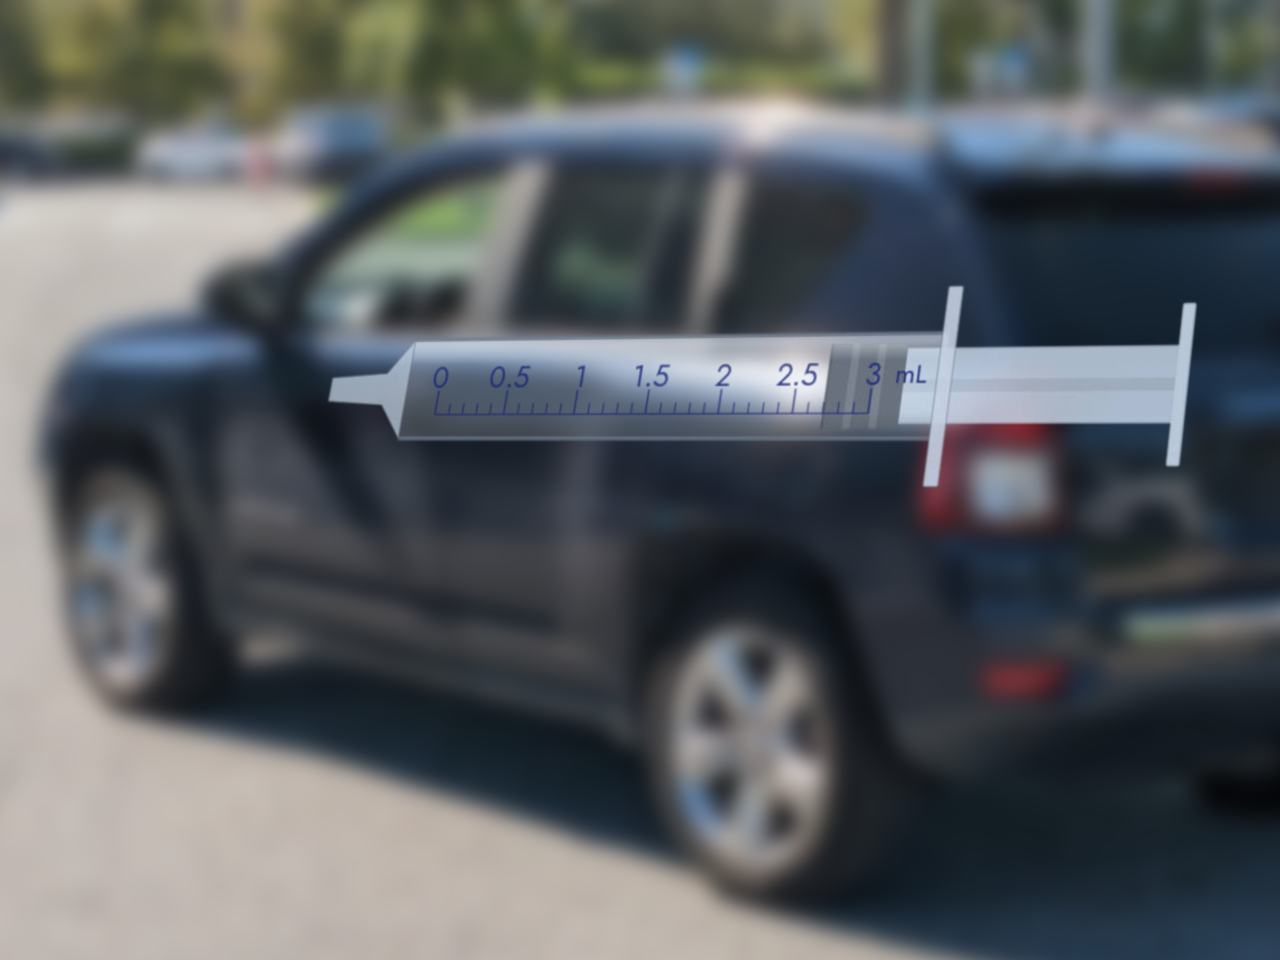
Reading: **2.7** mL
